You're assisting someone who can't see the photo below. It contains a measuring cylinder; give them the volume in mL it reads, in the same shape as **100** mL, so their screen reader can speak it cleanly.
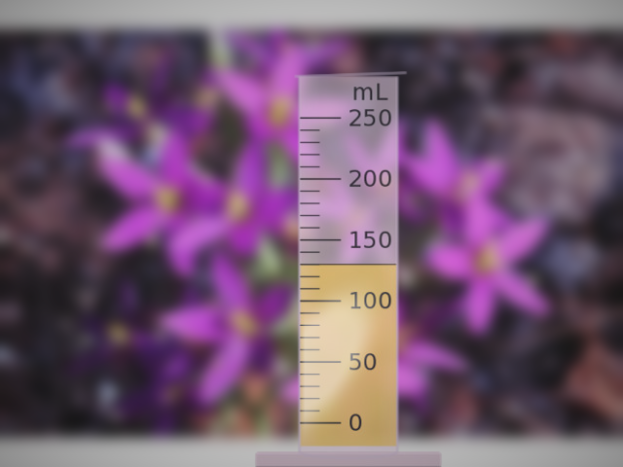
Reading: **130** mL
